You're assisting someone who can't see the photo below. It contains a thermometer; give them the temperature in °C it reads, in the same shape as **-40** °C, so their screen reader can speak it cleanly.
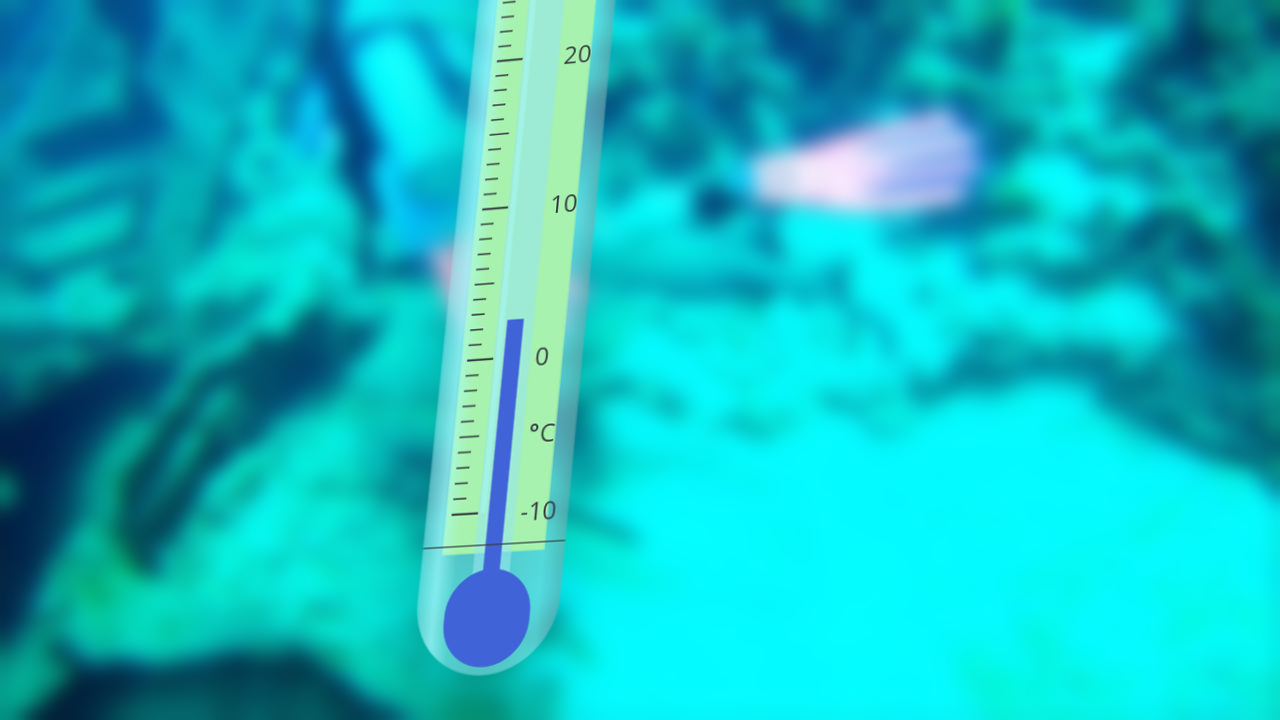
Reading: **2.5** °C
